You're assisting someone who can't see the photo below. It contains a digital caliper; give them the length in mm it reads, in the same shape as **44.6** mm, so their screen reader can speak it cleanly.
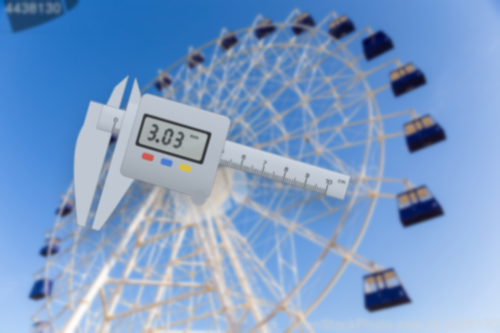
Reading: **3.03** mm
